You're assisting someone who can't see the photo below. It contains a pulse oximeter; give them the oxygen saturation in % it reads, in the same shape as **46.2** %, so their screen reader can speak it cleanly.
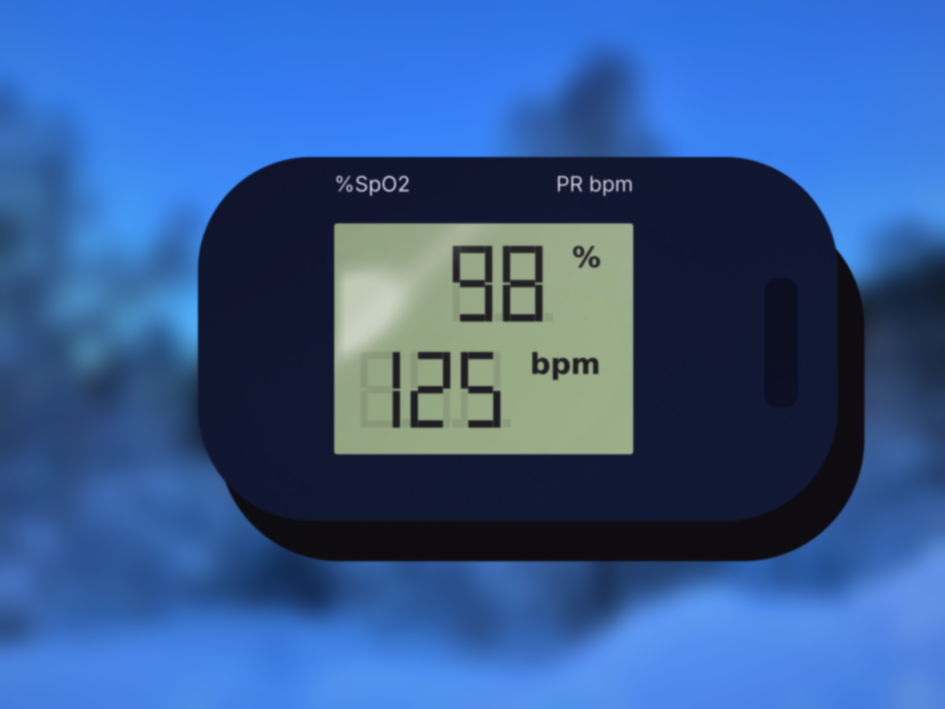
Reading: **98** %
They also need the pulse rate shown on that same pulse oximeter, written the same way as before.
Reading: **125** bpm
